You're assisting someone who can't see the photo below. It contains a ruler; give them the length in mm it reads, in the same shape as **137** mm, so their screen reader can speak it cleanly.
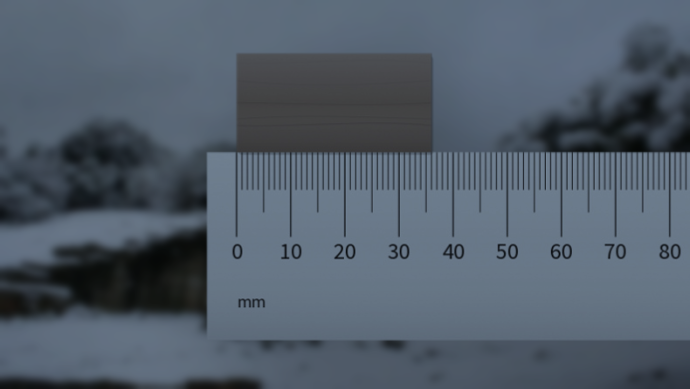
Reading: **36** mm
